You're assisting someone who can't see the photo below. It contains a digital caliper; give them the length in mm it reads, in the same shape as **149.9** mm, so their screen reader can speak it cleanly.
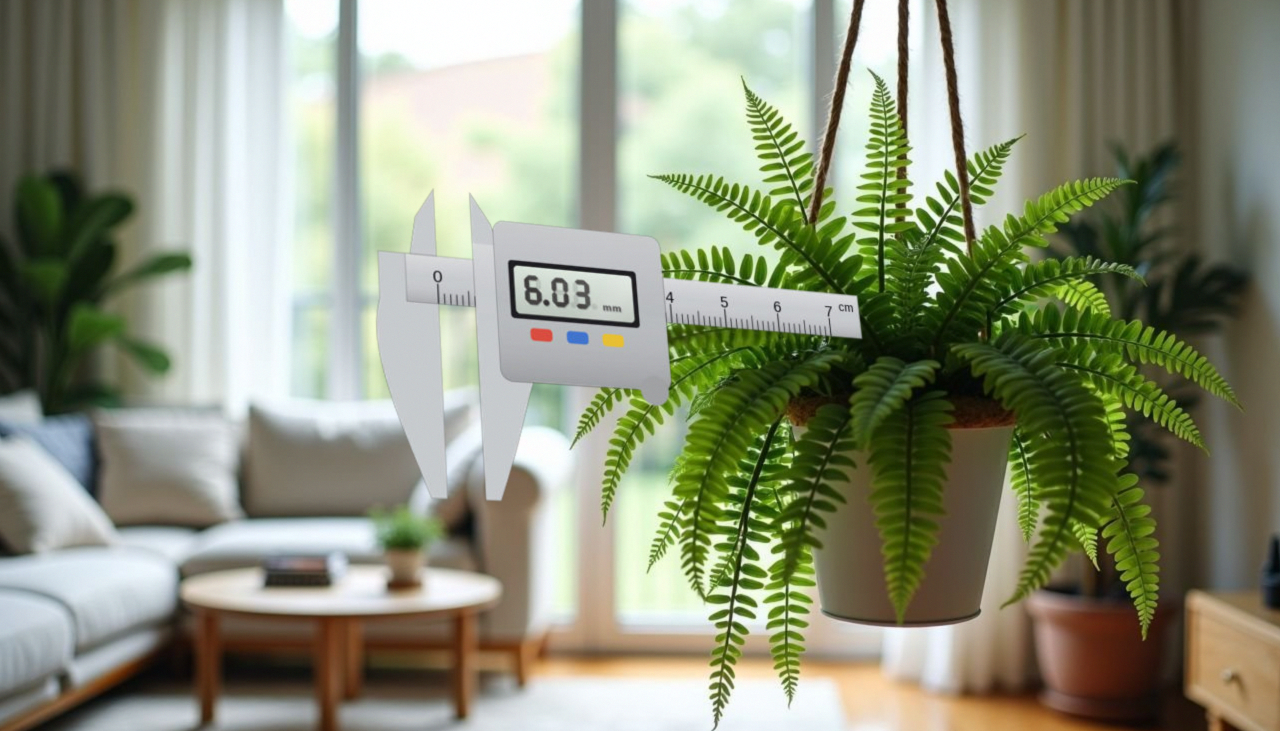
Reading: **6.03** mm
